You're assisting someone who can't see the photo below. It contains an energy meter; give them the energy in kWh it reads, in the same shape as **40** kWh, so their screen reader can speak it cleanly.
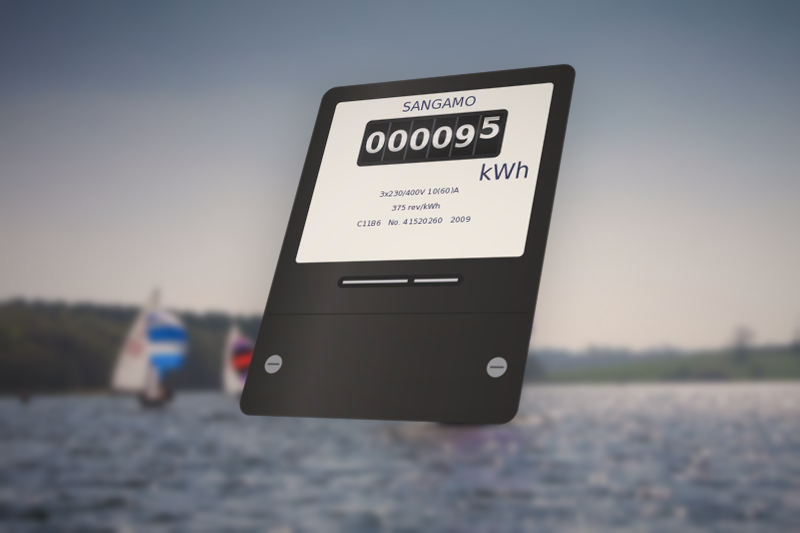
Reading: **95** kWh
